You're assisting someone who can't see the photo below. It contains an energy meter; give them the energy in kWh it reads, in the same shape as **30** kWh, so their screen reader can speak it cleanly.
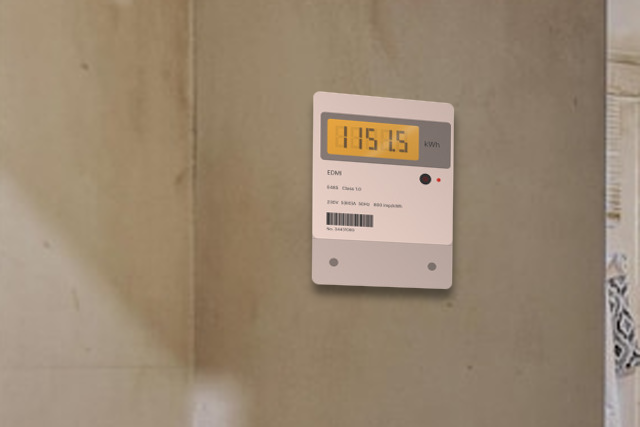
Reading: **1151.5** kWh
